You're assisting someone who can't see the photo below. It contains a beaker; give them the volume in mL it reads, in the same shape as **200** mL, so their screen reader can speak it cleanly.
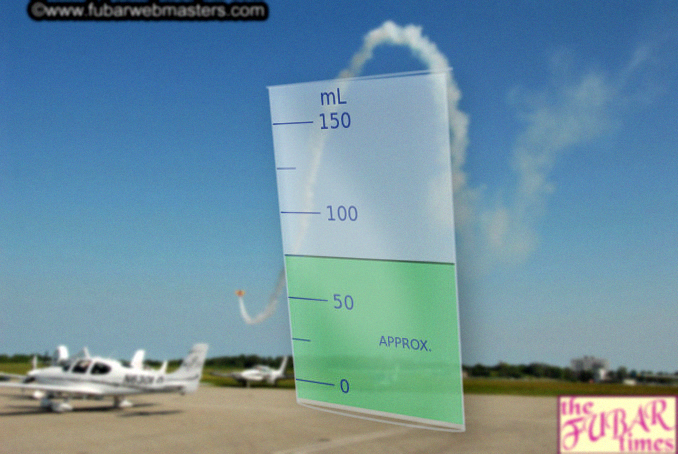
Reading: **75** mL
